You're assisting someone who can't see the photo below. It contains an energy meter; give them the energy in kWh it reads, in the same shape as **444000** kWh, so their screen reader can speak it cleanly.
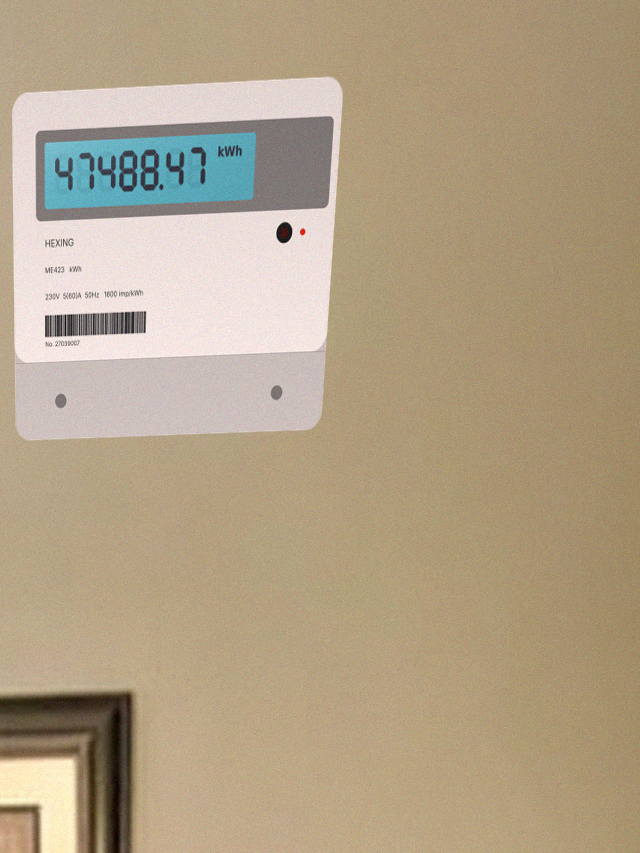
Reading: **47488.47** kWh
